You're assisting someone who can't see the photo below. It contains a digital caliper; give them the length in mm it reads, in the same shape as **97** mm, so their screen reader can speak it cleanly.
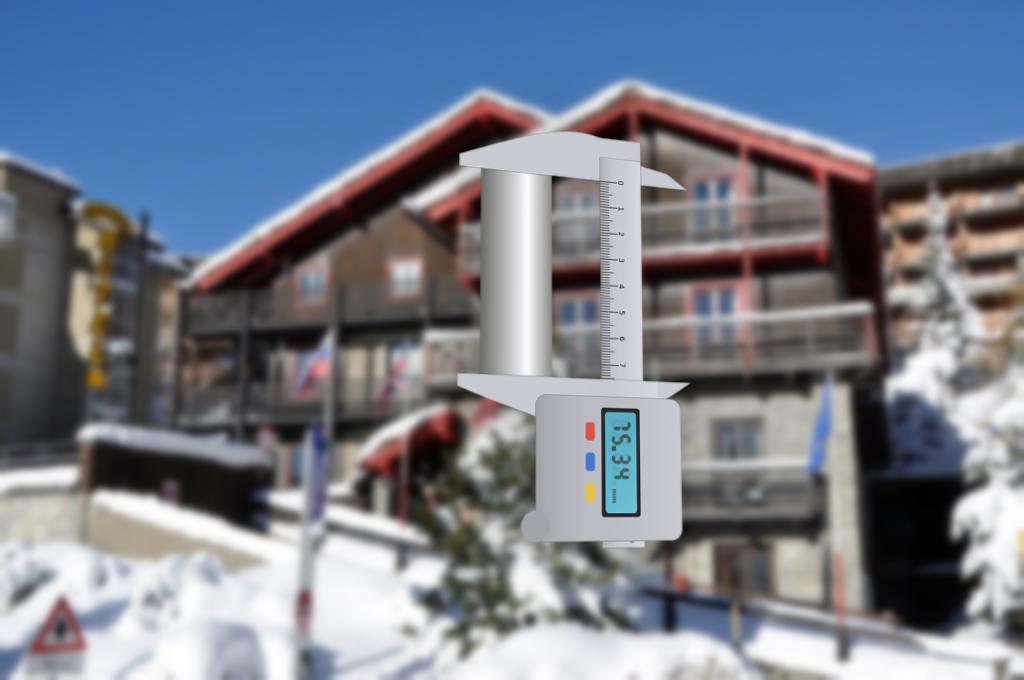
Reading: **75.34** mm
